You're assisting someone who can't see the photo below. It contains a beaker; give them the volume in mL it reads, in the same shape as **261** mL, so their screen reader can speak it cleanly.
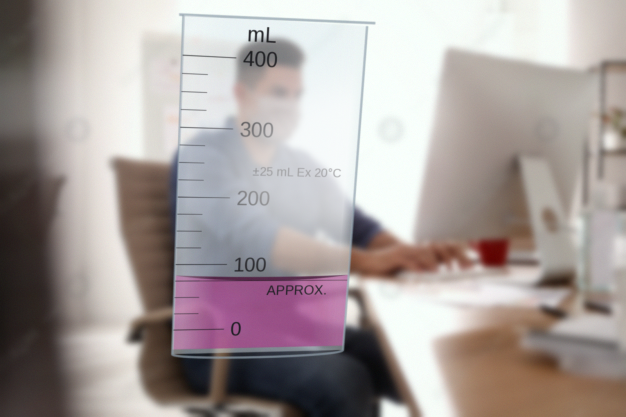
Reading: **75** mL
